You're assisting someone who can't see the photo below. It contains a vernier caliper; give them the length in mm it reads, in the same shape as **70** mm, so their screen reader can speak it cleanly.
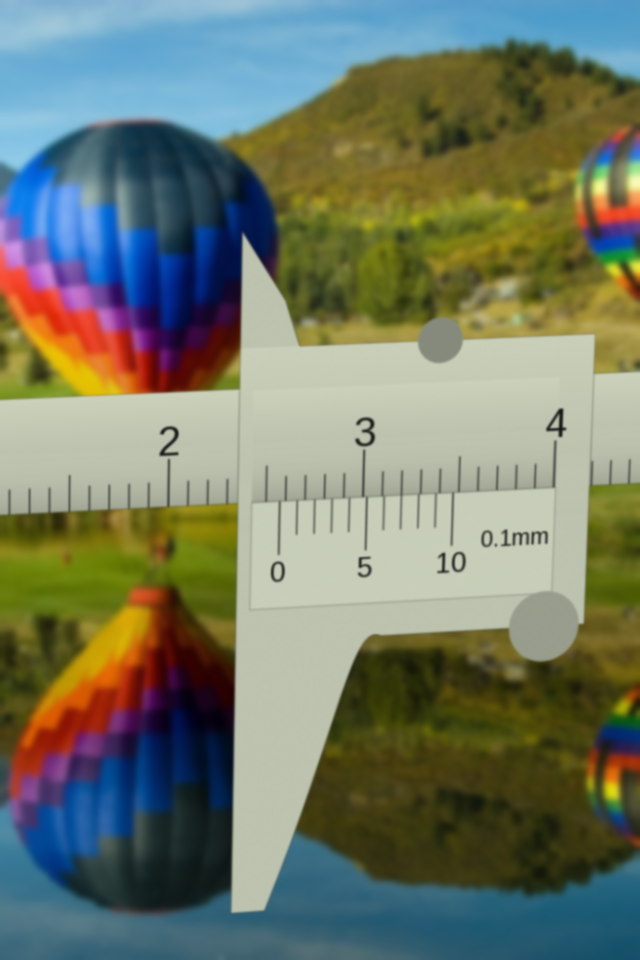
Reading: **25.7** mm
